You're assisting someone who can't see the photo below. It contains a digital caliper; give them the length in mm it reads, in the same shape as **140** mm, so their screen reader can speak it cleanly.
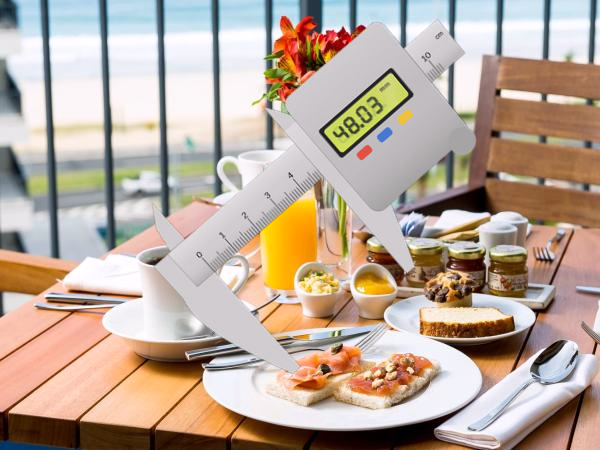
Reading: **48.03** mm
